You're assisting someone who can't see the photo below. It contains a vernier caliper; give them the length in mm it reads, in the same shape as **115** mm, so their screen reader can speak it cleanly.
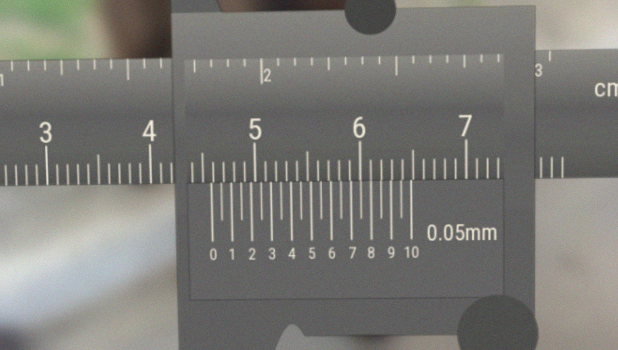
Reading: **45.8** mm
